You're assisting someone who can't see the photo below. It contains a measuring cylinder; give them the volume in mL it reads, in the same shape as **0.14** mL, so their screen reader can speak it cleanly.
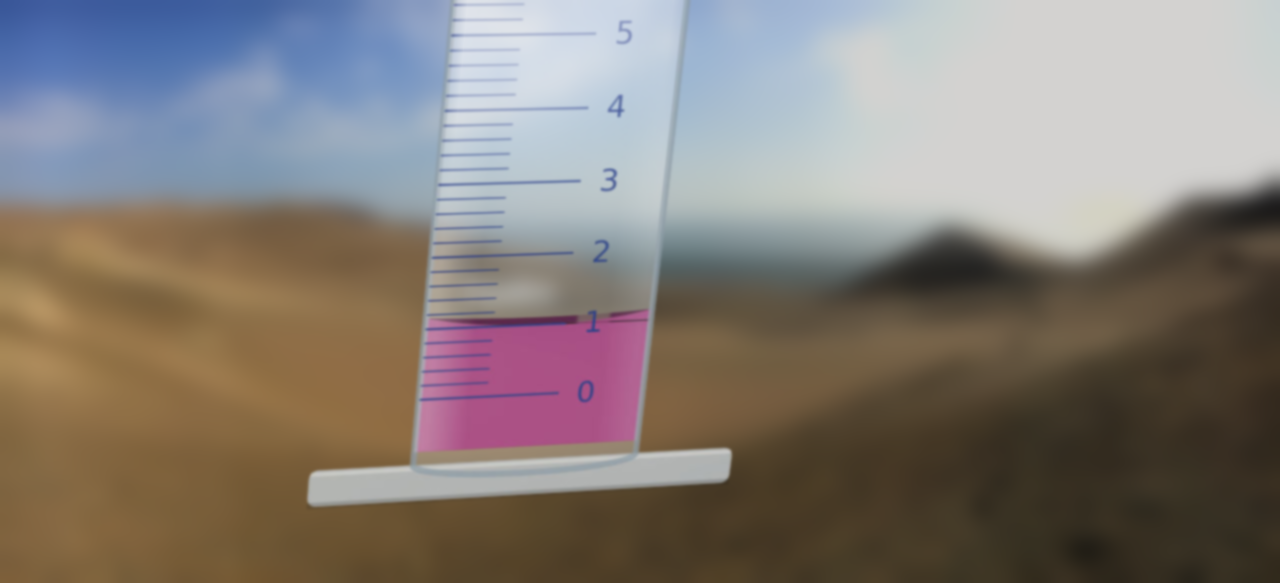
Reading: **1** mL
